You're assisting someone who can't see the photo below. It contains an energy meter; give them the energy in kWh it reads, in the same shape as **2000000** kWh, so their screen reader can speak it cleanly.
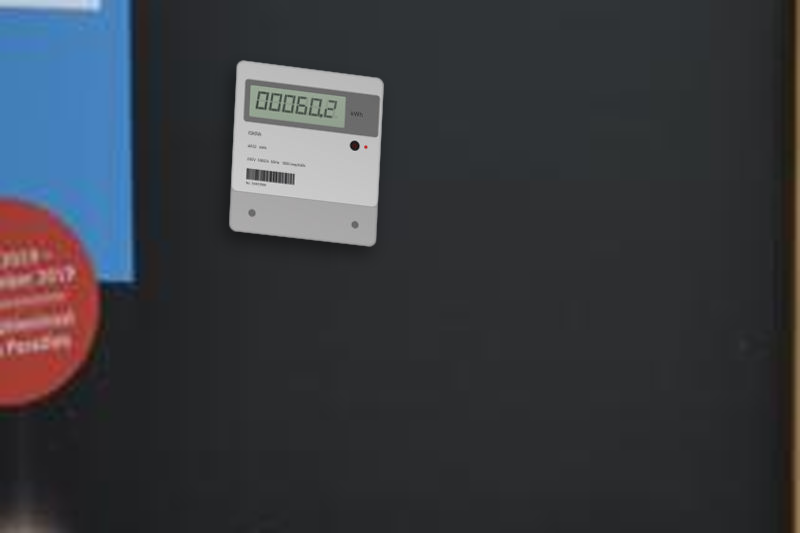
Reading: **60.2** kWh
